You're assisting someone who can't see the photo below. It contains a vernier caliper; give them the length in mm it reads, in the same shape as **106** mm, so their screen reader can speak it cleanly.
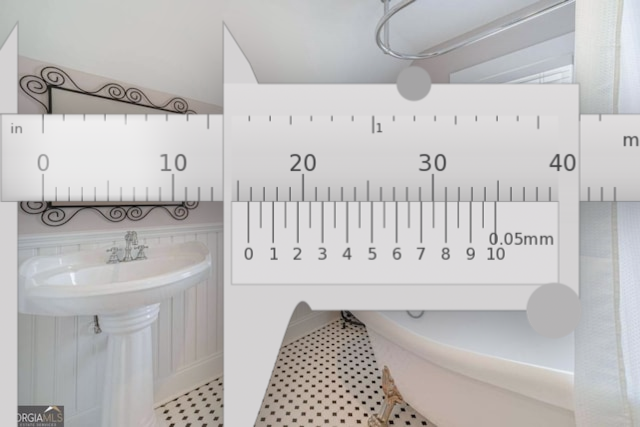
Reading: **15.8** mm
